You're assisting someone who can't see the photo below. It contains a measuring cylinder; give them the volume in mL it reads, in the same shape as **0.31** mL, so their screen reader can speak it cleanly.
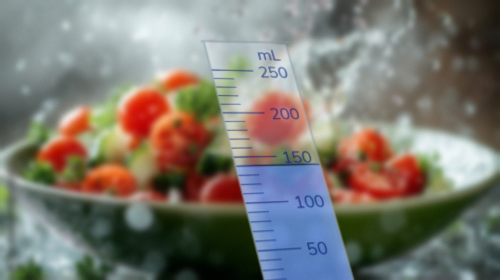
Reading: **140** mL
